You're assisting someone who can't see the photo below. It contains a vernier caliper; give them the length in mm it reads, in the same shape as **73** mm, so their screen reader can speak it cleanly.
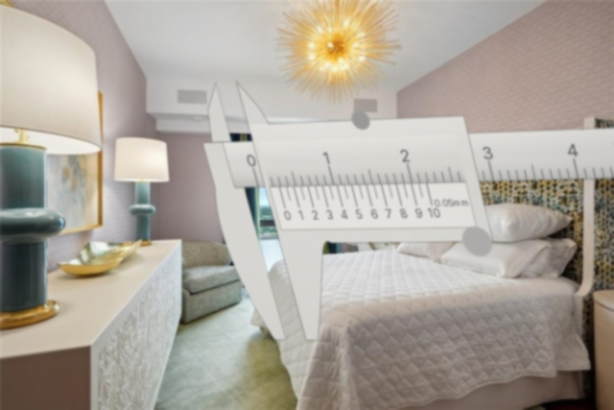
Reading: **2.8** mm
